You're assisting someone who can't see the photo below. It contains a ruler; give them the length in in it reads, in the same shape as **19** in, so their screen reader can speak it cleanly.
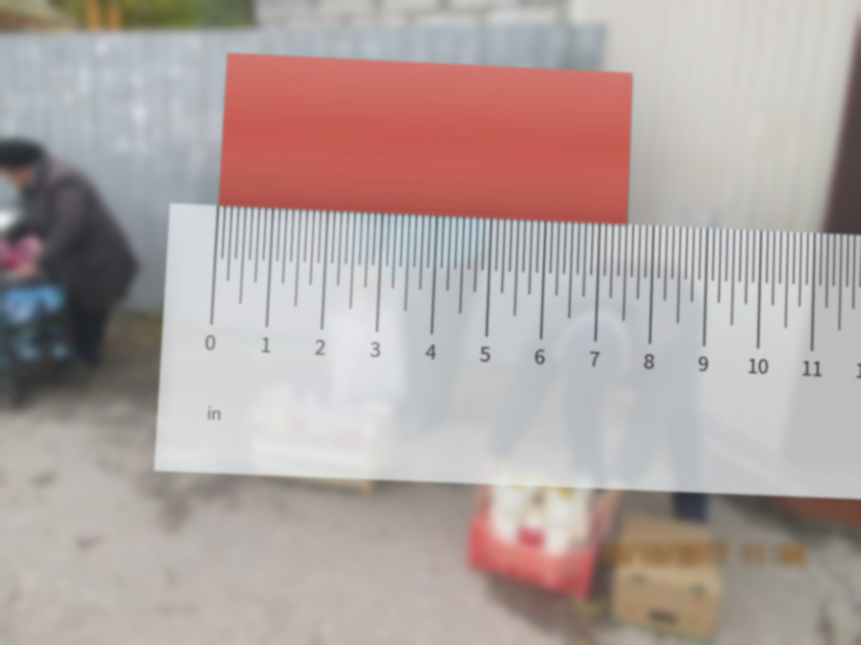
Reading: **7.5** in
